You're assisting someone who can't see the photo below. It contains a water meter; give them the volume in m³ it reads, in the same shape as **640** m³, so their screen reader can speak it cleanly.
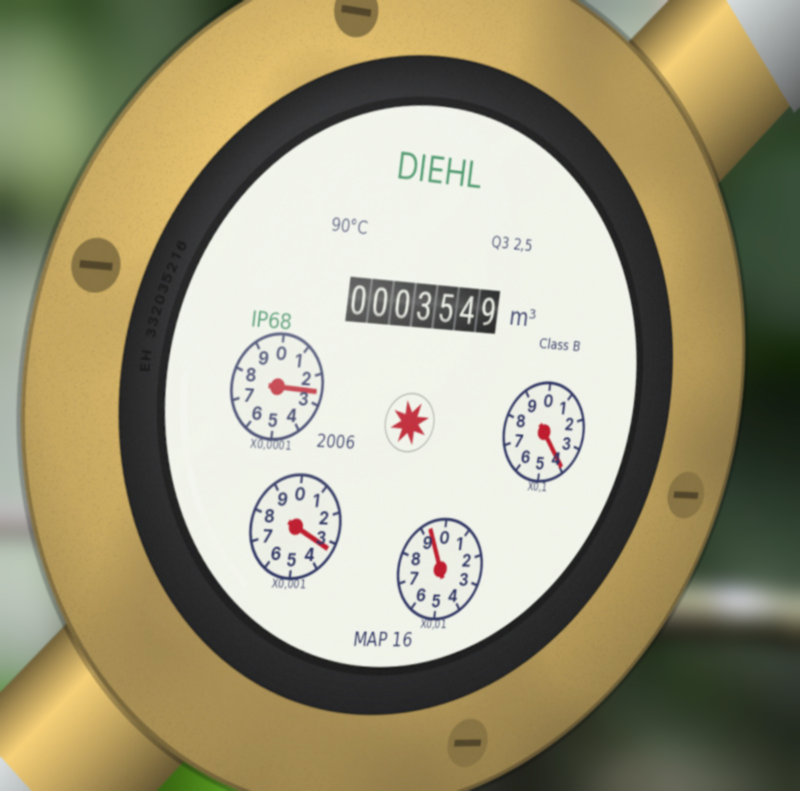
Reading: **3549.3932** m³
